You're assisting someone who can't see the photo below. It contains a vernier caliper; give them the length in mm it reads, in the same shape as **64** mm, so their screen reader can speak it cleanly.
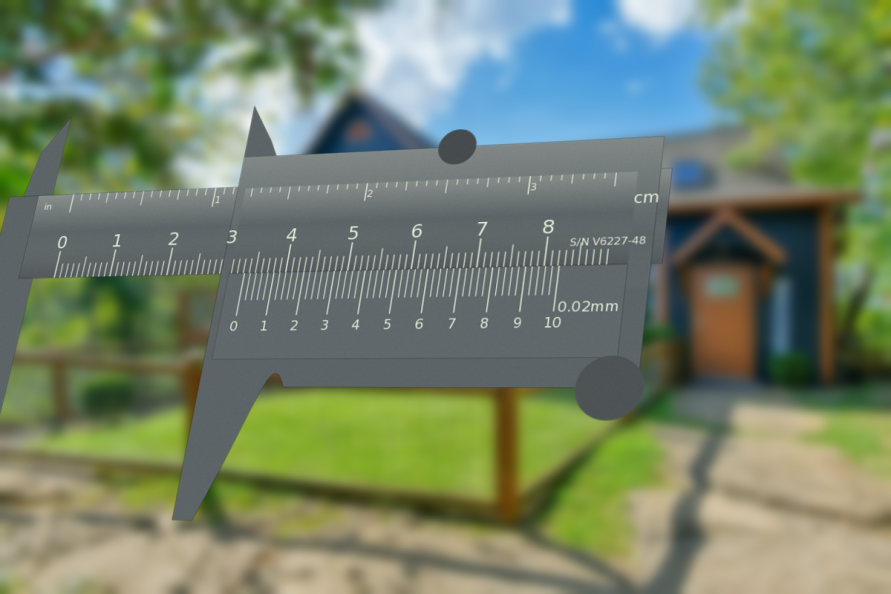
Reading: **33.2** mm
